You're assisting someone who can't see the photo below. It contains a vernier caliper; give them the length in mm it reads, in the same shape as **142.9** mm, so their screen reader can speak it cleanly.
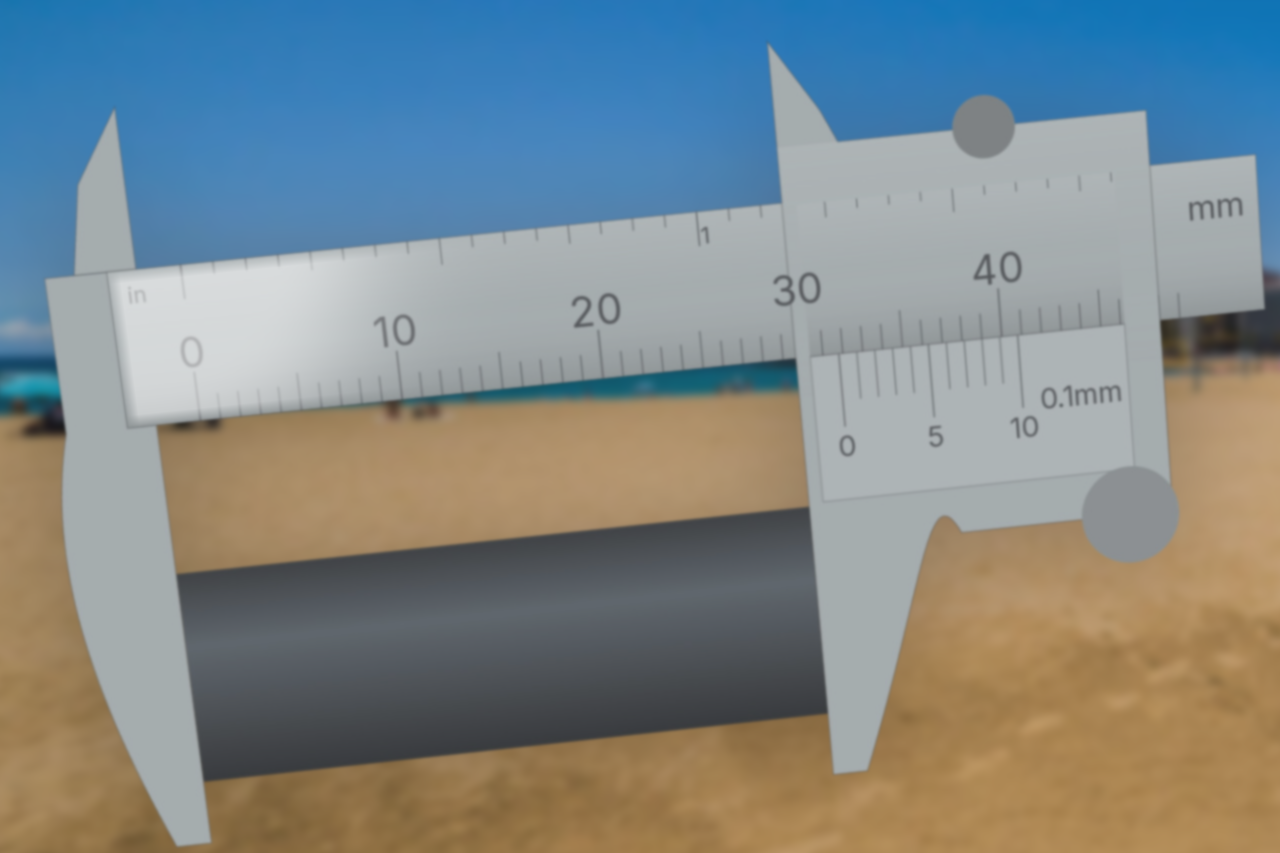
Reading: **31.8** mm
